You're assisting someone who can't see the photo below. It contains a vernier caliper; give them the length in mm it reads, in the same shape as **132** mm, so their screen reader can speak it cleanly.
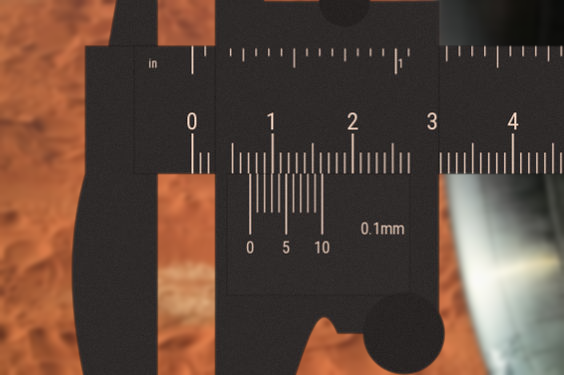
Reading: **7.2** mm
